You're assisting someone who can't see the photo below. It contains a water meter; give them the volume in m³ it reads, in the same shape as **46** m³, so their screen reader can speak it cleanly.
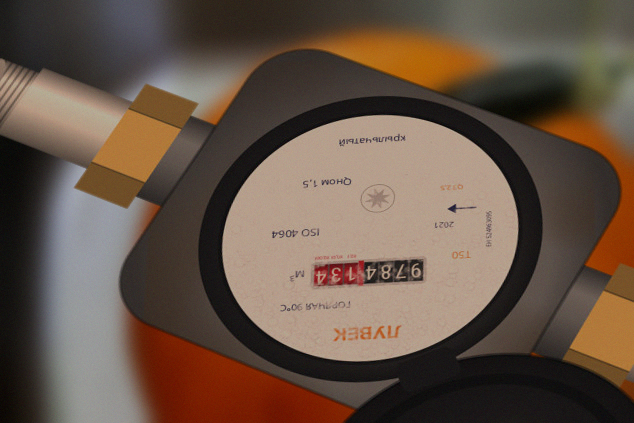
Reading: **9784.134** m³
